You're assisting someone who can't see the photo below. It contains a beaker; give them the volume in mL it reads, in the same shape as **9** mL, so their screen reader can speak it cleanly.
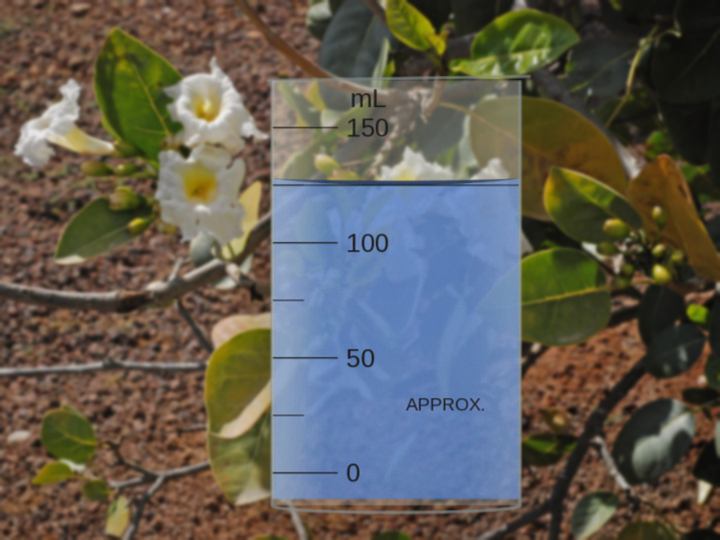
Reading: **125** mL
